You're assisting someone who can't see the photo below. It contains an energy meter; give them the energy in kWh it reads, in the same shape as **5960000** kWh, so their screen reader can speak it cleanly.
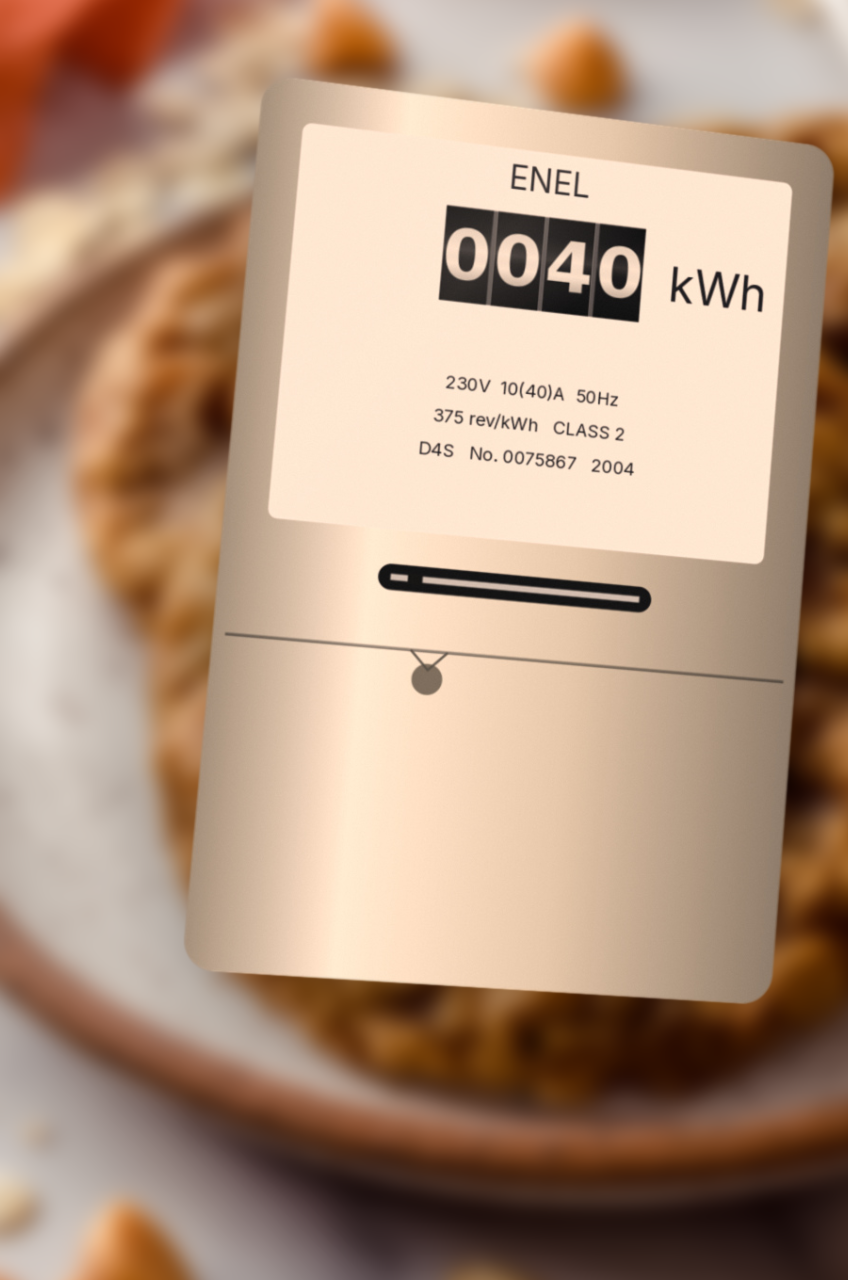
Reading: **40** kWh
